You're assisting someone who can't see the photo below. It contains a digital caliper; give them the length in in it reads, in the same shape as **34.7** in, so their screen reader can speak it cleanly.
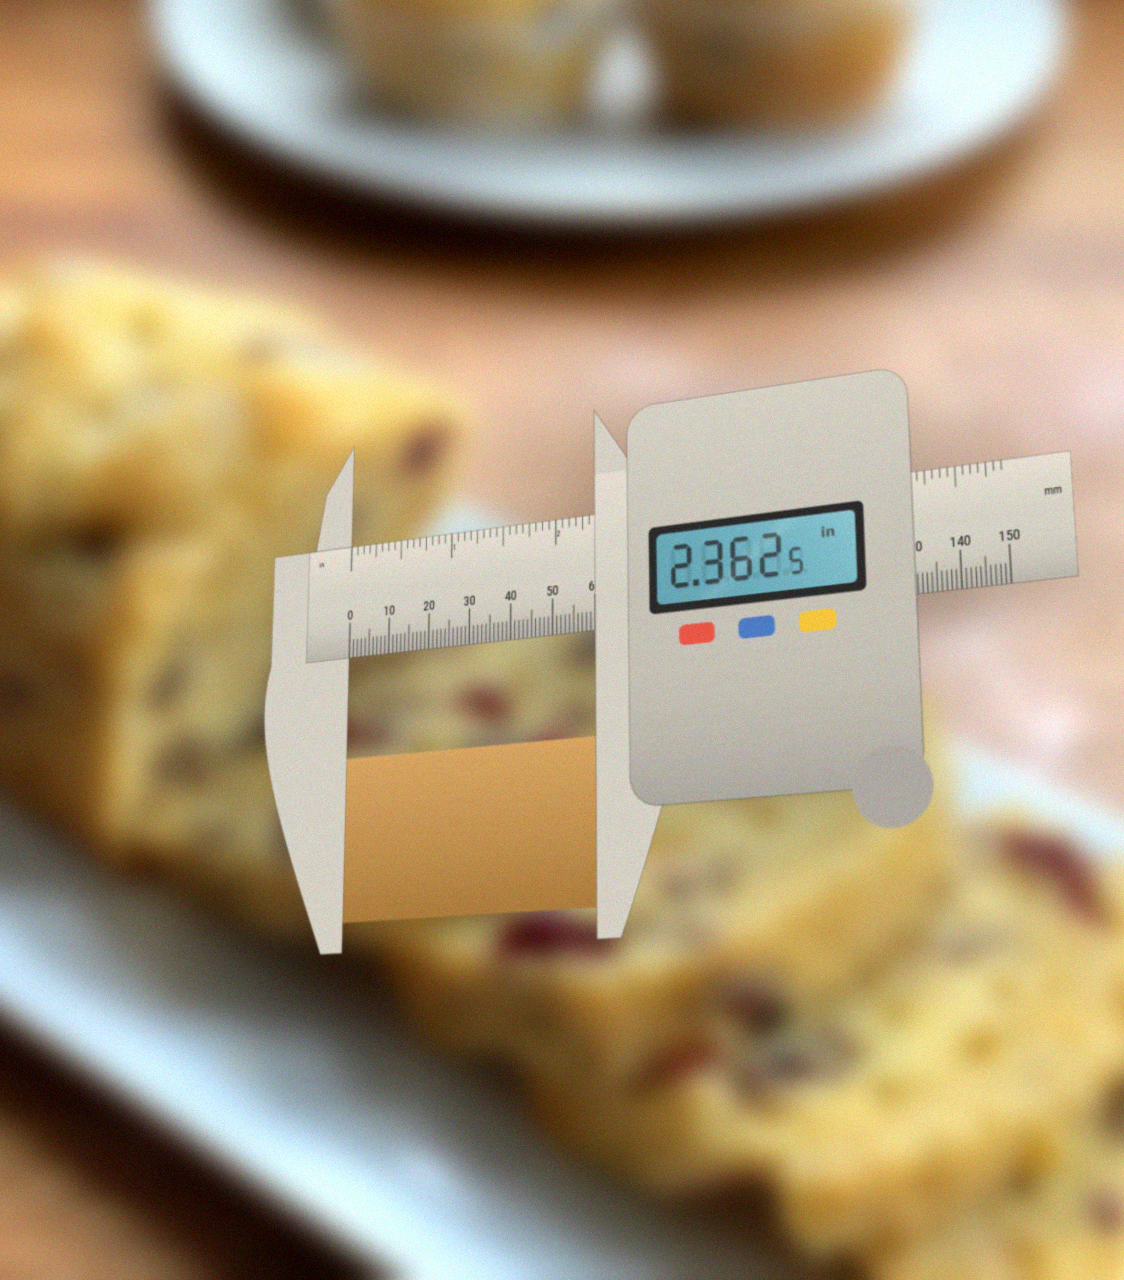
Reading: **2.3625** in
